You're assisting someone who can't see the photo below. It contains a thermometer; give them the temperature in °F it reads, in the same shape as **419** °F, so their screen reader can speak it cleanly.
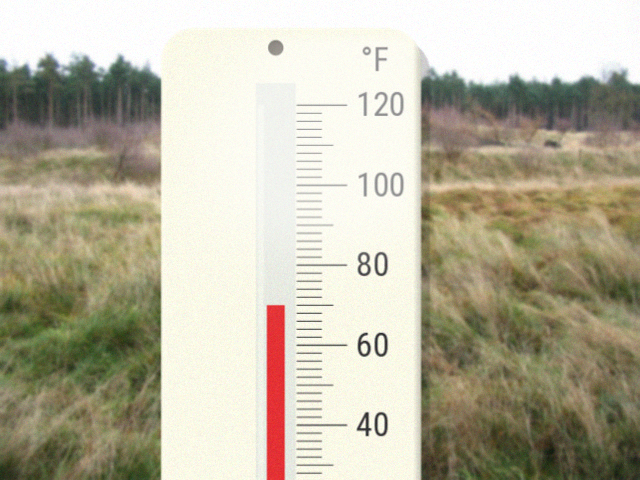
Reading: **70** °F
